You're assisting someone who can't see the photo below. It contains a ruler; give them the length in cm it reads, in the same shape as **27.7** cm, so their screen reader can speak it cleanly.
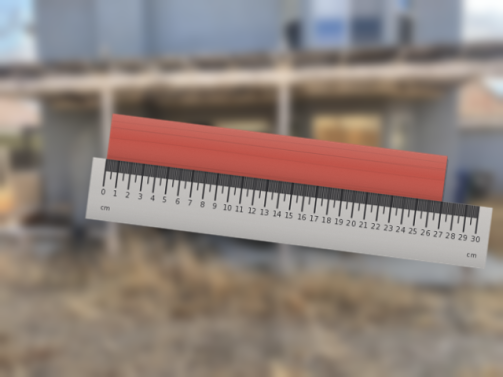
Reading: **27** cm
